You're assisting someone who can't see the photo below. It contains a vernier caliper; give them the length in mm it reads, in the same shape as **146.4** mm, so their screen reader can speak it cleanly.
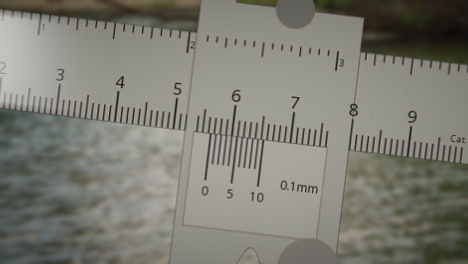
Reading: **56.4** mm
